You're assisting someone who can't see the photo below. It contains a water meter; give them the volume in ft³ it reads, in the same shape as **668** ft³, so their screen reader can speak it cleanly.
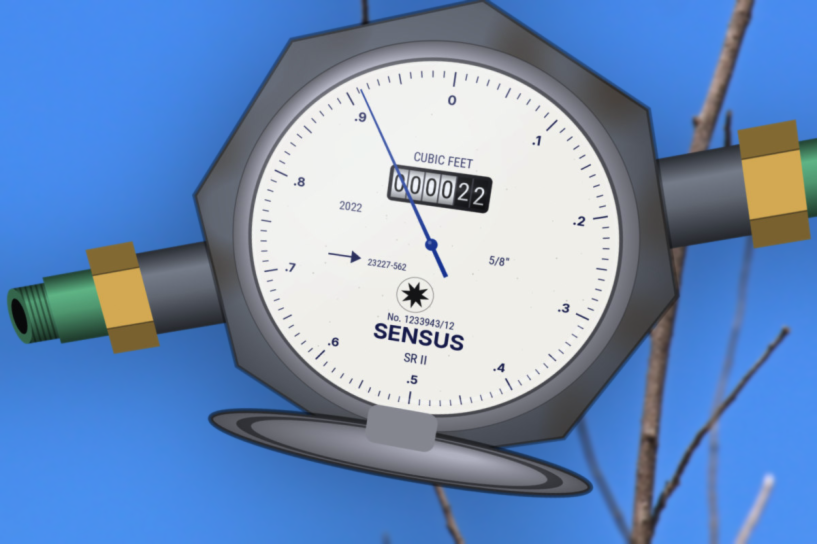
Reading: **21.91** ft³
